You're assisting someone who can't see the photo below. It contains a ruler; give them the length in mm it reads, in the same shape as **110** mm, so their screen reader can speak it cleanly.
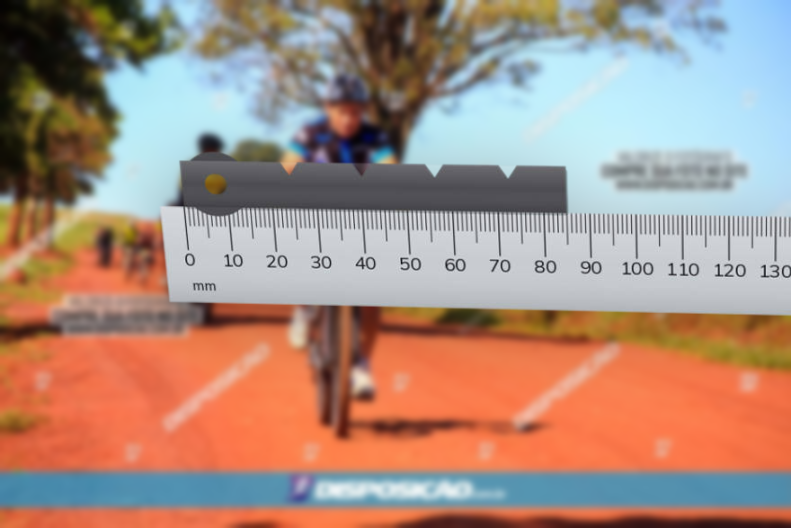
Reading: **85** mm
